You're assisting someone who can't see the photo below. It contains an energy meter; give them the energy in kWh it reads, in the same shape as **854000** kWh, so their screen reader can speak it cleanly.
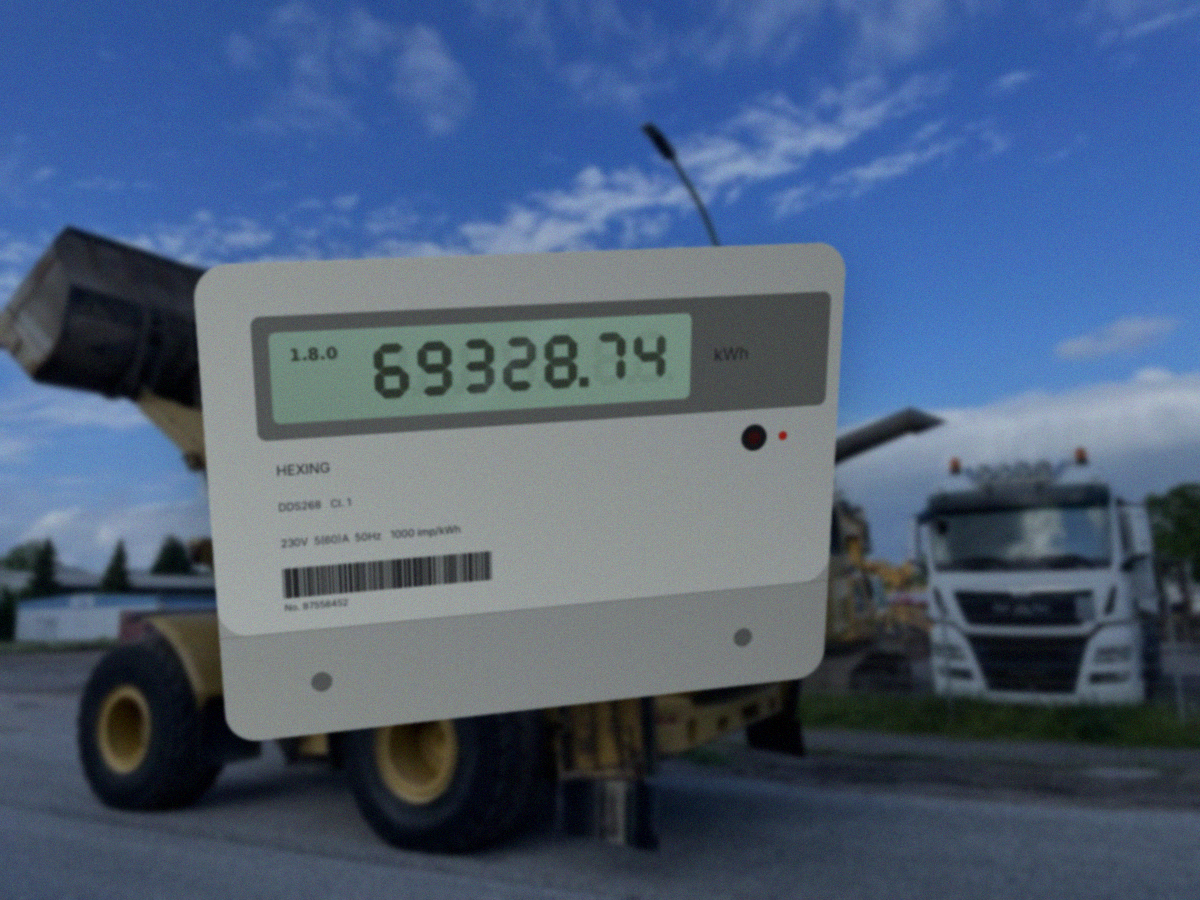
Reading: **69328.74** kWh
